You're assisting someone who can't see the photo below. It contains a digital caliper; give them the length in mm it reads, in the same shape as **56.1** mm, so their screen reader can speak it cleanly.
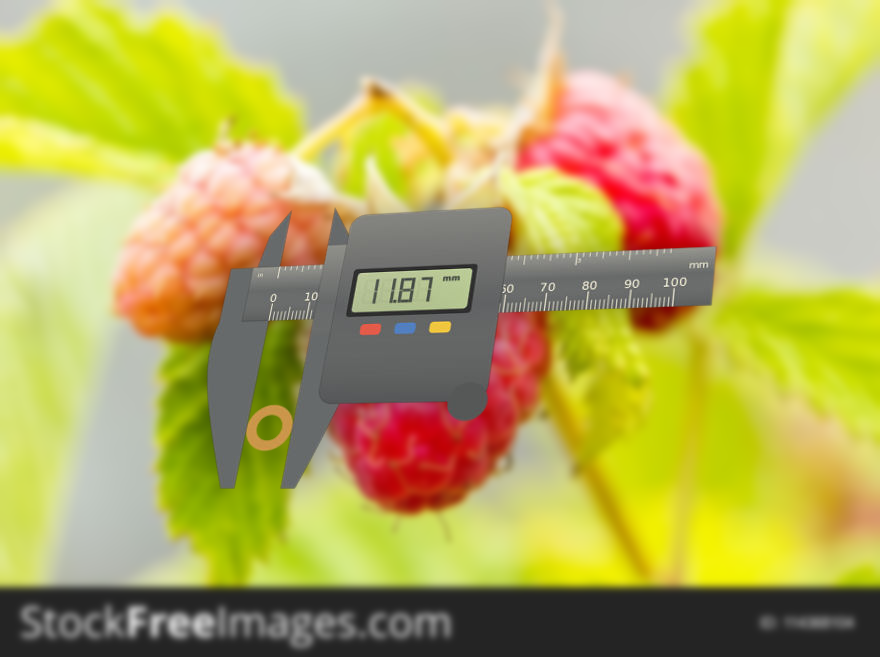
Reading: **11.87** mm
